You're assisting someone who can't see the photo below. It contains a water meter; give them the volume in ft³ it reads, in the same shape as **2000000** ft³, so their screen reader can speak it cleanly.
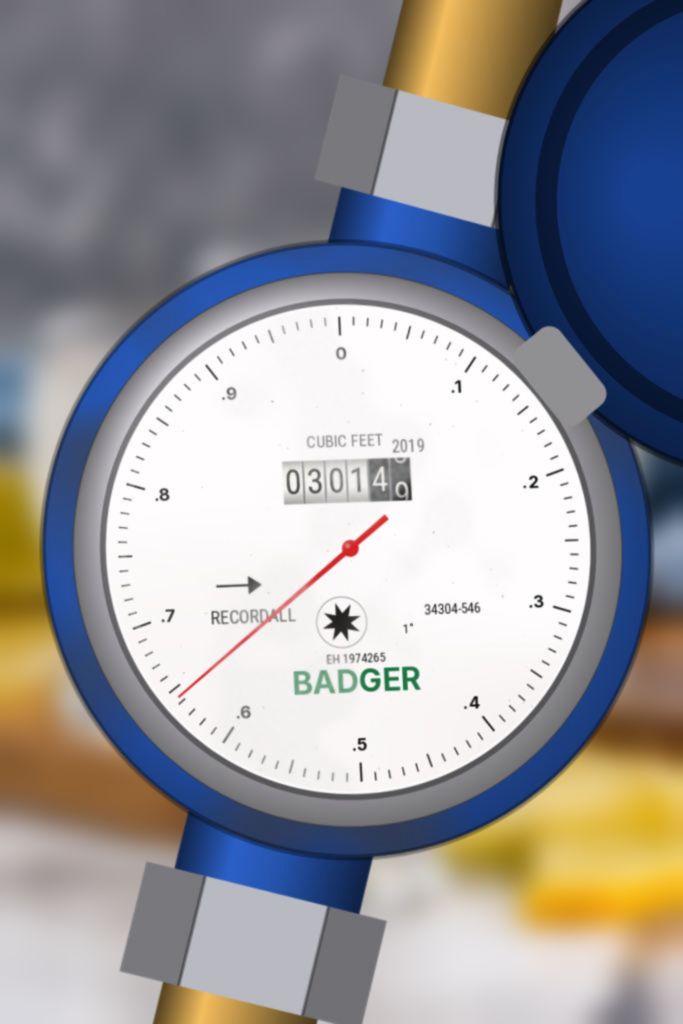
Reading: **30148.64** ft³
